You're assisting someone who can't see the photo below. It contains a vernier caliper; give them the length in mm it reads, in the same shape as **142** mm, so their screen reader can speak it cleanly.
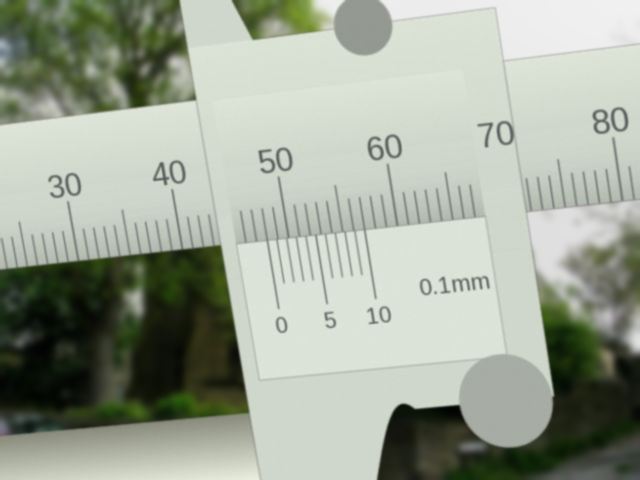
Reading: **48.0** mm
